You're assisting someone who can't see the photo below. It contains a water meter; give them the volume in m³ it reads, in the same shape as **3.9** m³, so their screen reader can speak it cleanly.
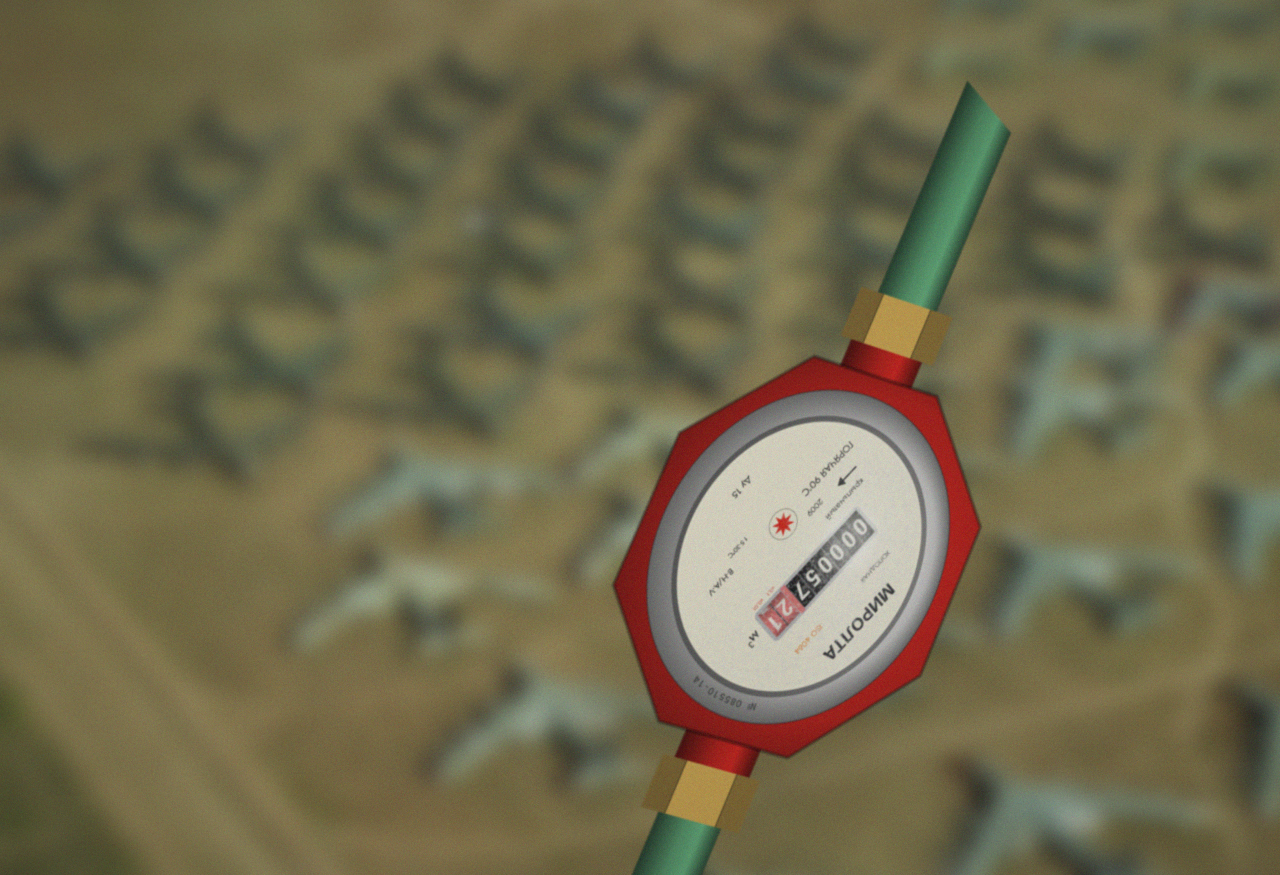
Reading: **57.21** m³
